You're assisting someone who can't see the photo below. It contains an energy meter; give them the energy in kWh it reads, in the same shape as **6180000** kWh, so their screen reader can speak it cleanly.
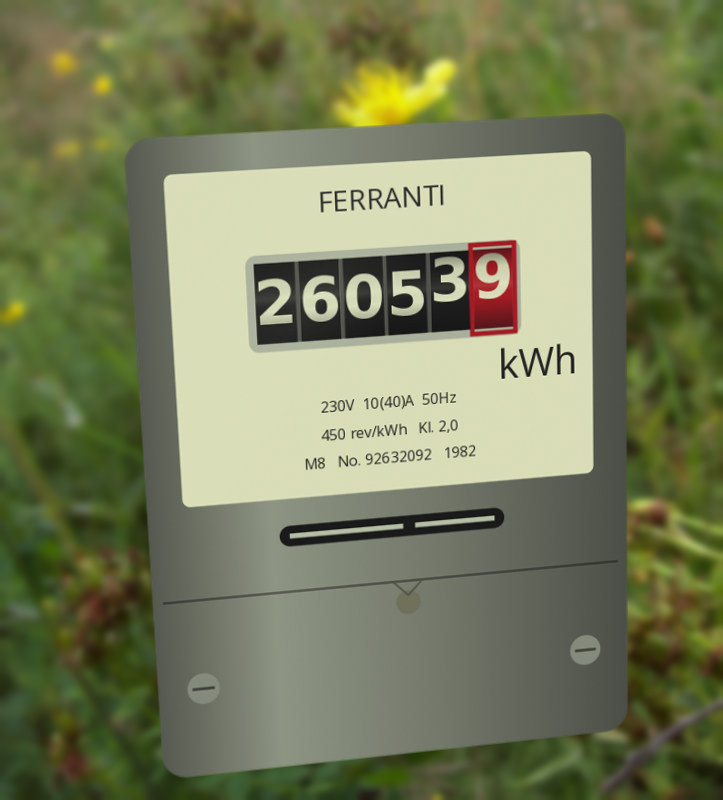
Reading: **26053.9** kWh
